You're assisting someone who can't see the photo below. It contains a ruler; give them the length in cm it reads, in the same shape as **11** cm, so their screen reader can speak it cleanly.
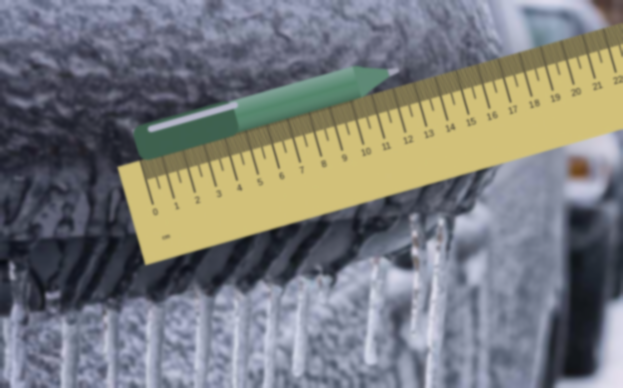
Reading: **12.5** cm
